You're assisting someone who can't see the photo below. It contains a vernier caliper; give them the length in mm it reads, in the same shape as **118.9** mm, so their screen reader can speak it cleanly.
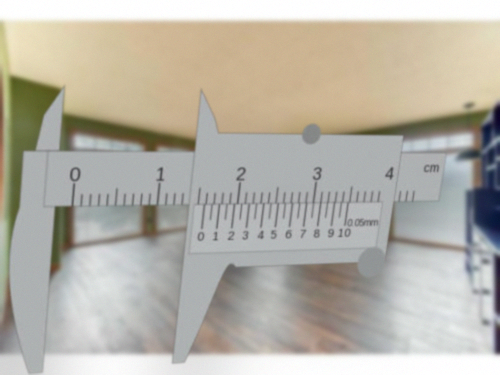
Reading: **15.8** mm
